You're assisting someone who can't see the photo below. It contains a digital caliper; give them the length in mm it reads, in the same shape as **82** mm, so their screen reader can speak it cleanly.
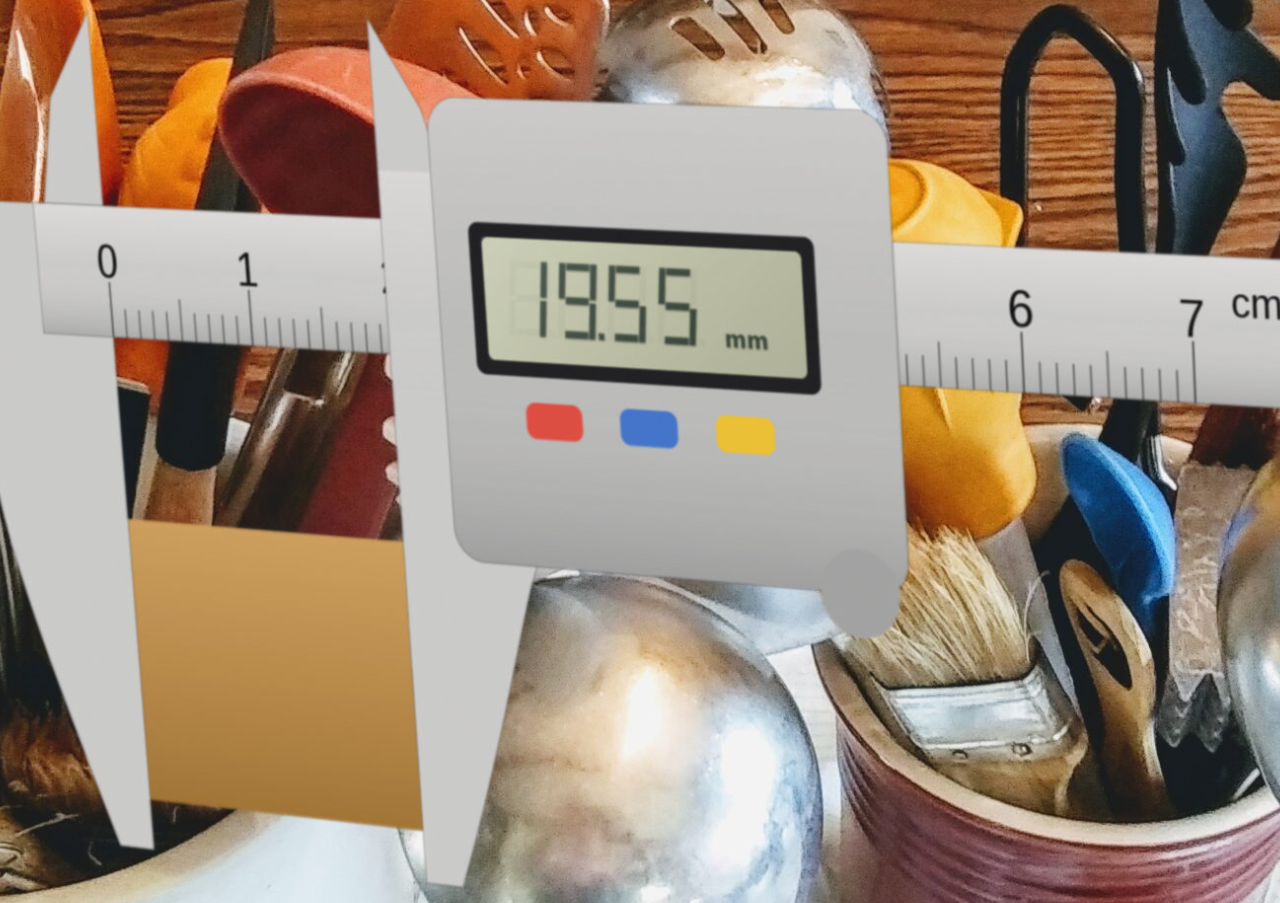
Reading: **19.55** mm
